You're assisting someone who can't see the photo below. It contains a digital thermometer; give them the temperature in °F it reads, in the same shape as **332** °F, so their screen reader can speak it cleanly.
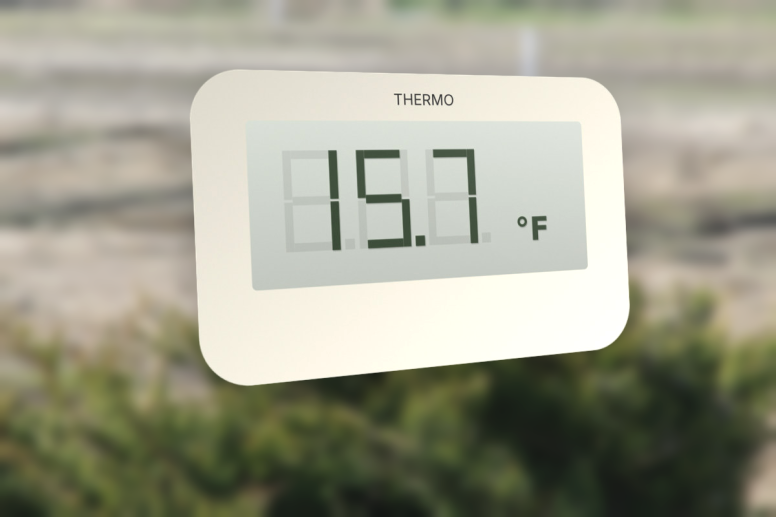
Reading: **15.7** °F
